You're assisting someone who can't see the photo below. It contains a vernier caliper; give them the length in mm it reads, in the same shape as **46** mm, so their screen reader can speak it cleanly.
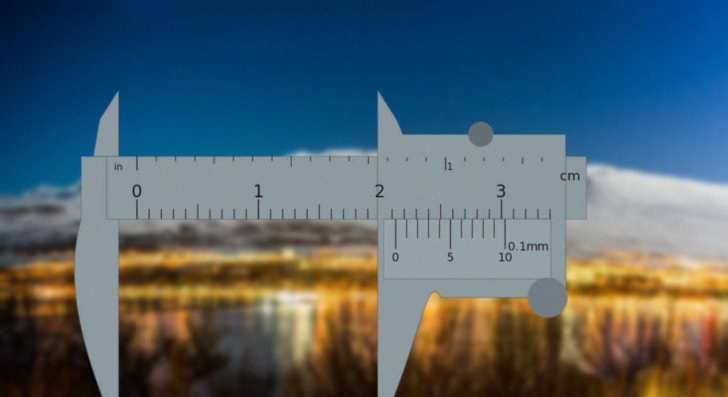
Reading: **21.3** mm
